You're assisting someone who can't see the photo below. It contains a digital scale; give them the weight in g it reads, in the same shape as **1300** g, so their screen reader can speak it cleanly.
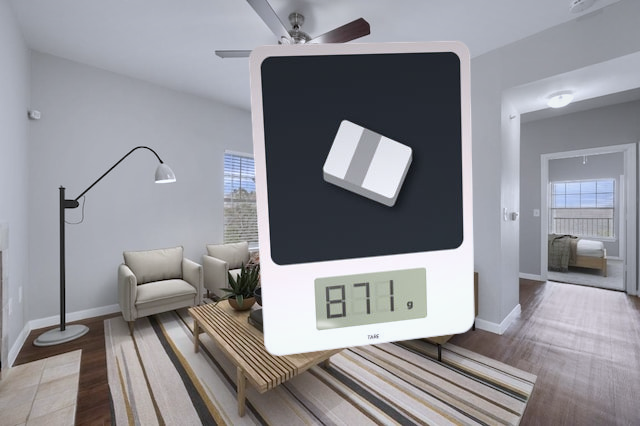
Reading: **871** g
